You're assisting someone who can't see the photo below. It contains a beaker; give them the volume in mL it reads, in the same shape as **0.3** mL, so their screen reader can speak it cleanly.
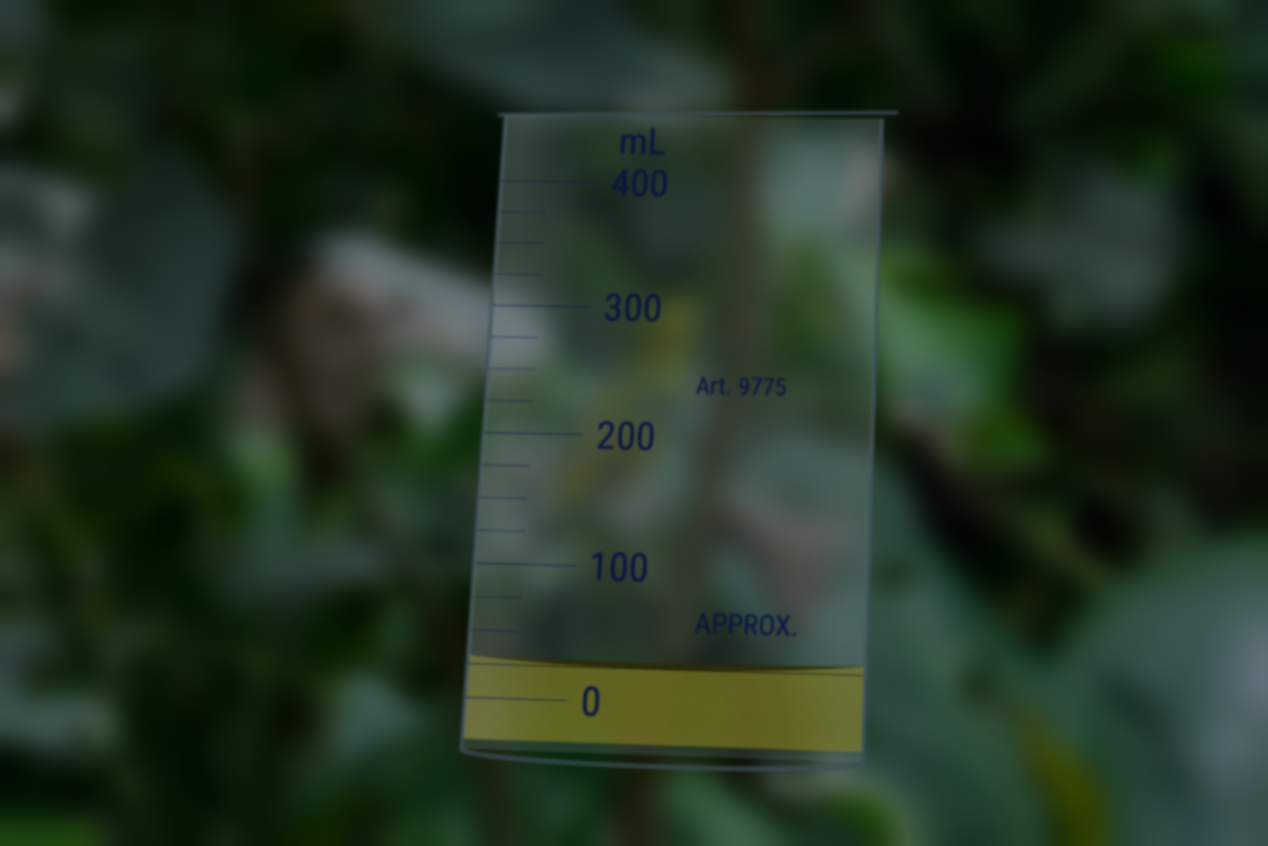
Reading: **25** mL
